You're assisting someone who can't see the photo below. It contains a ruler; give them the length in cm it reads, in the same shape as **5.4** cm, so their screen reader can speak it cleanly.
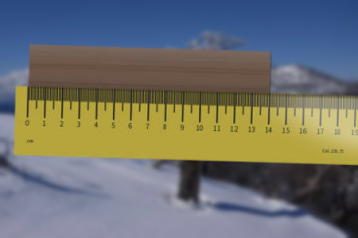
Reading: **14** cm
